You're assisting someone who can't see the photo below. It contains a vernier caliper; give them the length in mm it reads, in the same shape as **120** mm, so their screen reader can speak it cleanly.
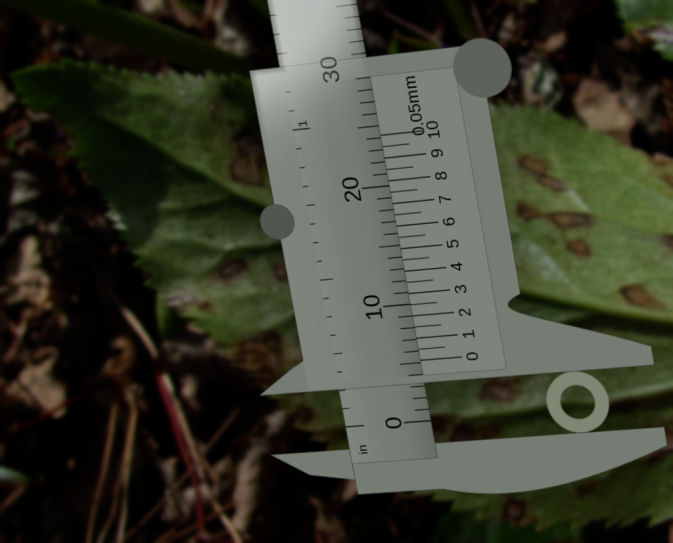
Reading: **5.2** mm
